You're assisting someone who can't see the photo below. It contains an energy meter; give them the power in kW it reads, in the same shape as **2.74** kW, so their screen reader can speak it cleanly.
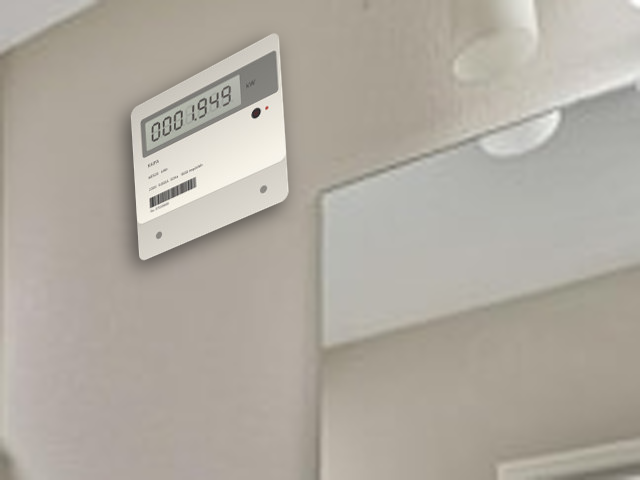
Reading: **1.949** kW
